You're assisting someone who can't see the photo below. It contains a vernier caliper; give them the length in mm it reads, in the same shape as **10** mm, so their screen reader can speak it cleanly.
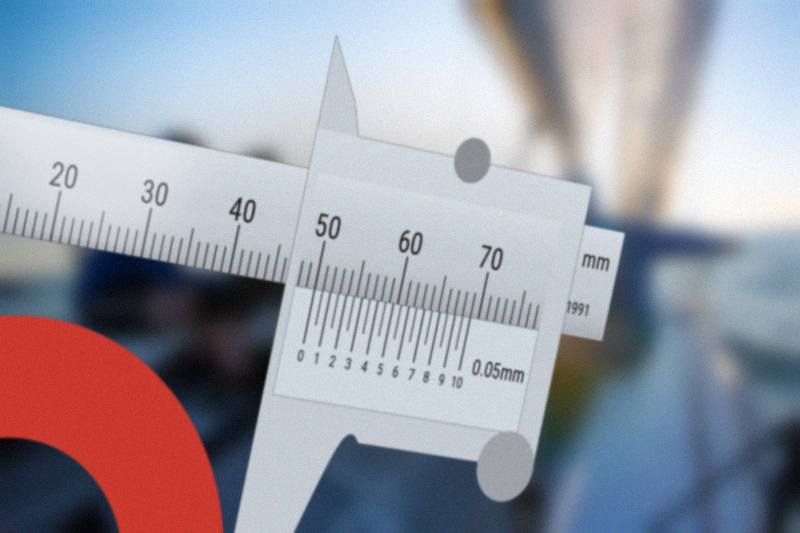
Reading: **50.0** mm
